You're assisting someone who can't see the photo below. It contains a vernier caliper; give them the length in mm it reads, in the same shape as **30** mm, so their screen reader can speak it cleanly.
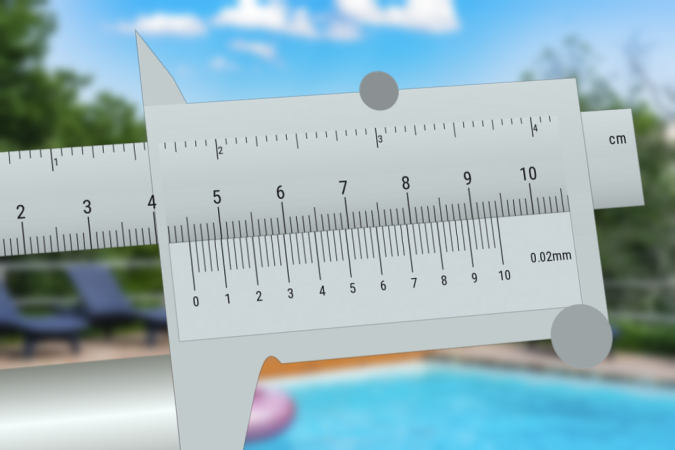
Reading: **45.0** mm
